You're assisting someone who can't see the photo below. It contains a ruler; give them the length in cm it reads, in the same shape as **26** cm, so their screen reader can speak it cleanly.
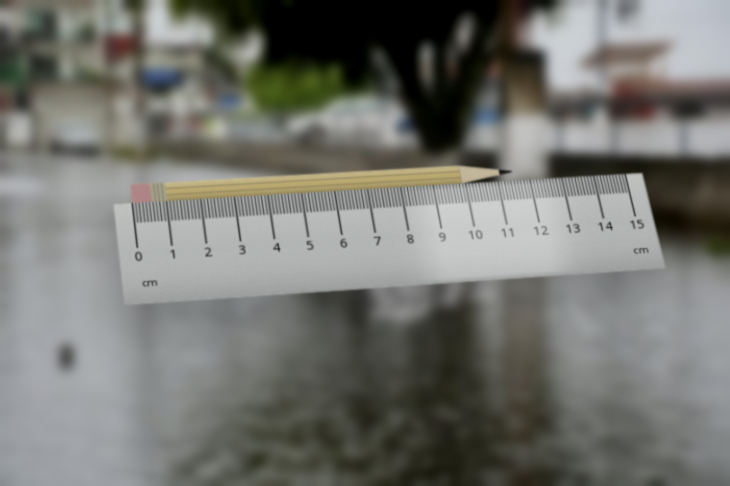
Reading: **11.5** cm
